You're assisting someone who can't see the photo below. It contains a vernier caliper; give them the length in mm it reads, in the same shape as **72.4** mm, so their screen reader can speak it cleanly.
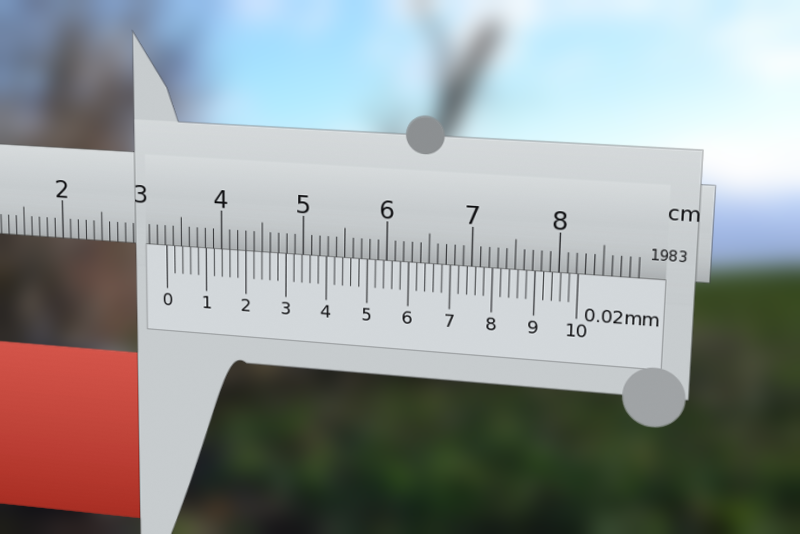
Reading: **33.2** mm
